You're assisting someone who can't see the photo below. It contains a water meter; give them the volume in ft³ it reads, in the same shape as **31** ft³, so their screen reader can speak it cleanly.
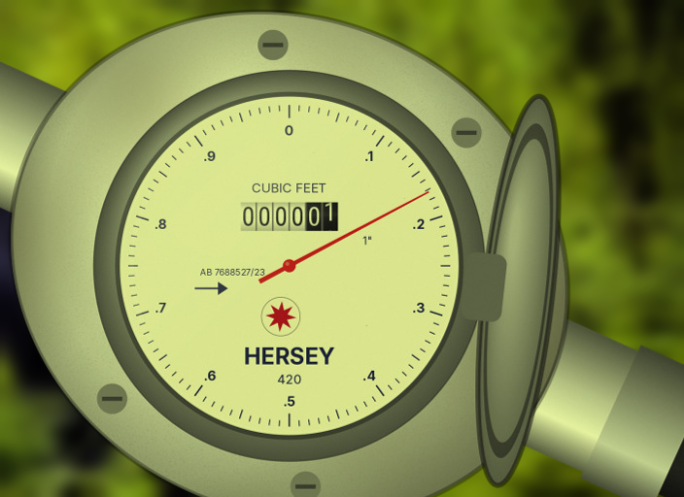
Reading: **1.17** ft³
